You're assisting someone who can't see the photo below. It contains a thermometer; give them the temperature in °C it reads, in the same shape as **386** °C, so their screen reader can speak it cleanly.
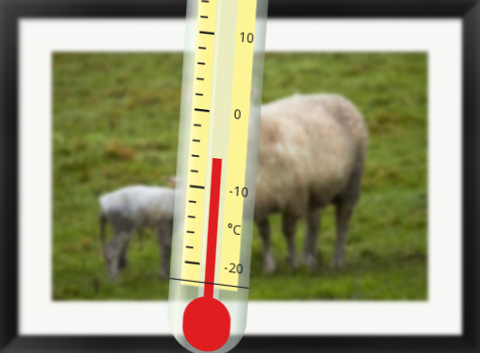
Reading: **-6** °C
